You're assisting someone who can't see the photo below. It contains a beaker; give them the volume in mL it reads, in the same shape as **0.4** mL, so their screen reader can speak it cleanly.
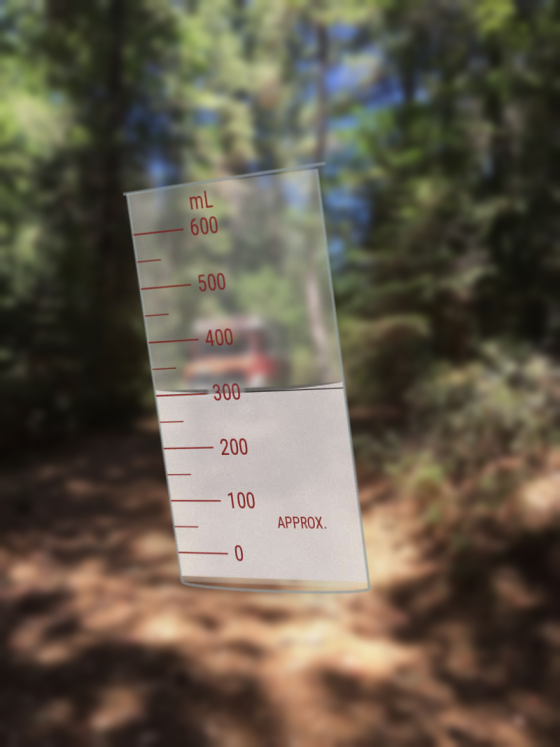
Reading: **300** mL
